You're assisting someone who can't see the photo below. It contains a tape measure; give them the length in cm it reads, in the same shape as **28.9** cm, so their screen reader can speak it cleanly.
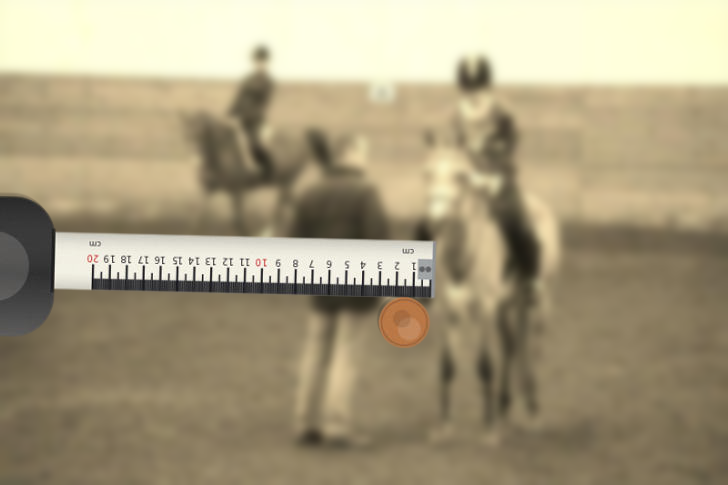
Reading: **3** cm
